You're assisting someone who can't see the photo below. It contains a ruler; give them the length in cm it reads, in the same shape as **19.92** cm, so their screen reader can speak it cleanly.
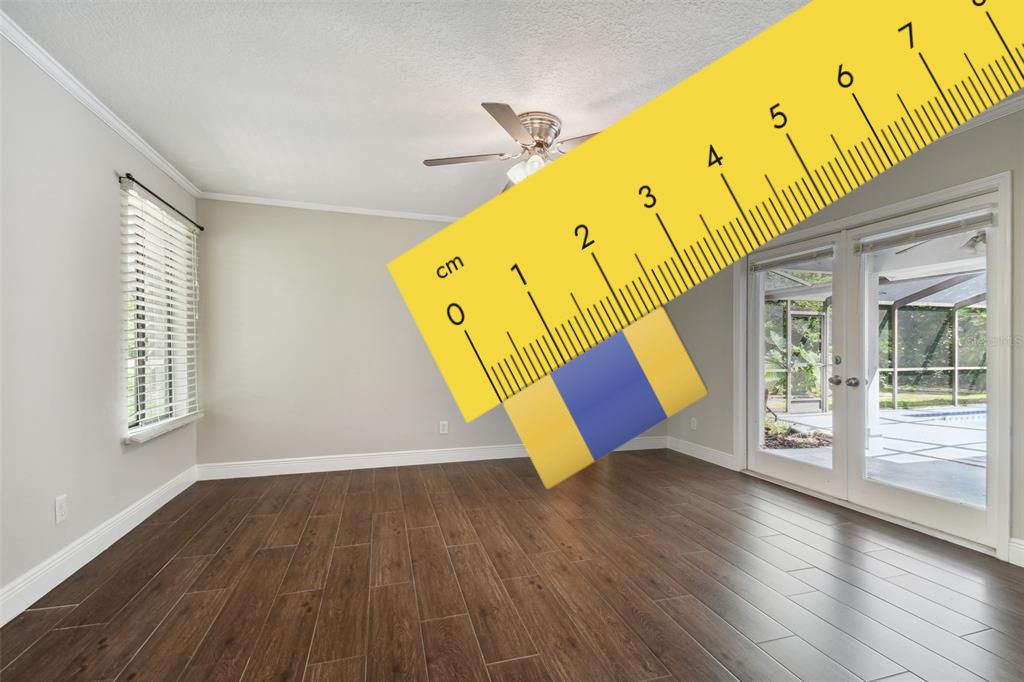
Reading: **2.5** cm
